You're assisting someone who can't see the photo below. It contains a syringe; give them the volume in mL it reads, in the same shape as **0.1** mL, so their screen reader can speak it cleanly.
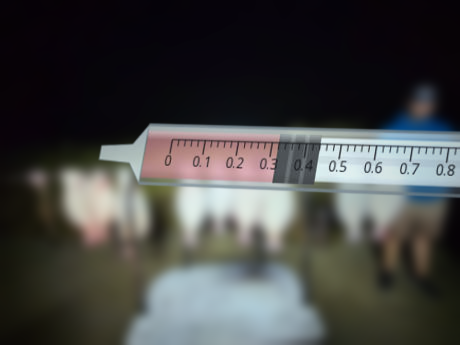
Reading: **0.32** mL
